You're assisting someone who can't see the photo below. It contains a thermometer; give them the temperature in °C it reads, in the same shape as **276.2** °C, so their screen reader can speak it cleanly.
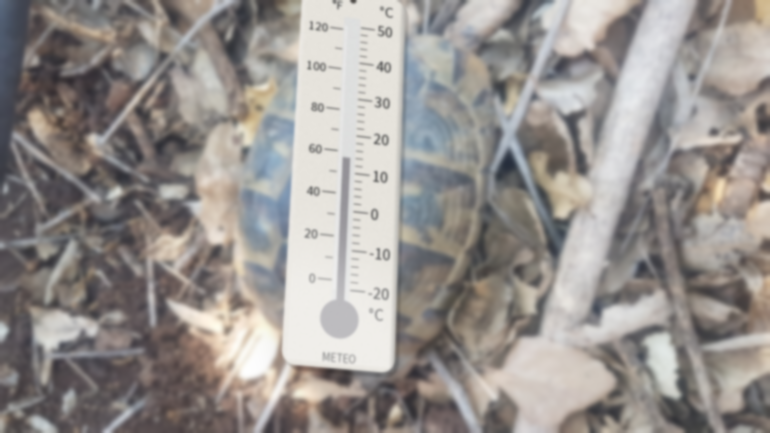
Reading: **14** °C
